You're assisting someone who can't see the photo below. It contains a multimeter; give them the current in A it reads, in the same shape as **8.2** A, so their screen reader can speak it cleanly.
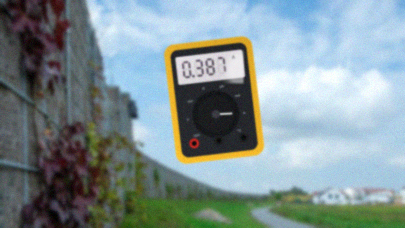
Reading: **0.387** A
